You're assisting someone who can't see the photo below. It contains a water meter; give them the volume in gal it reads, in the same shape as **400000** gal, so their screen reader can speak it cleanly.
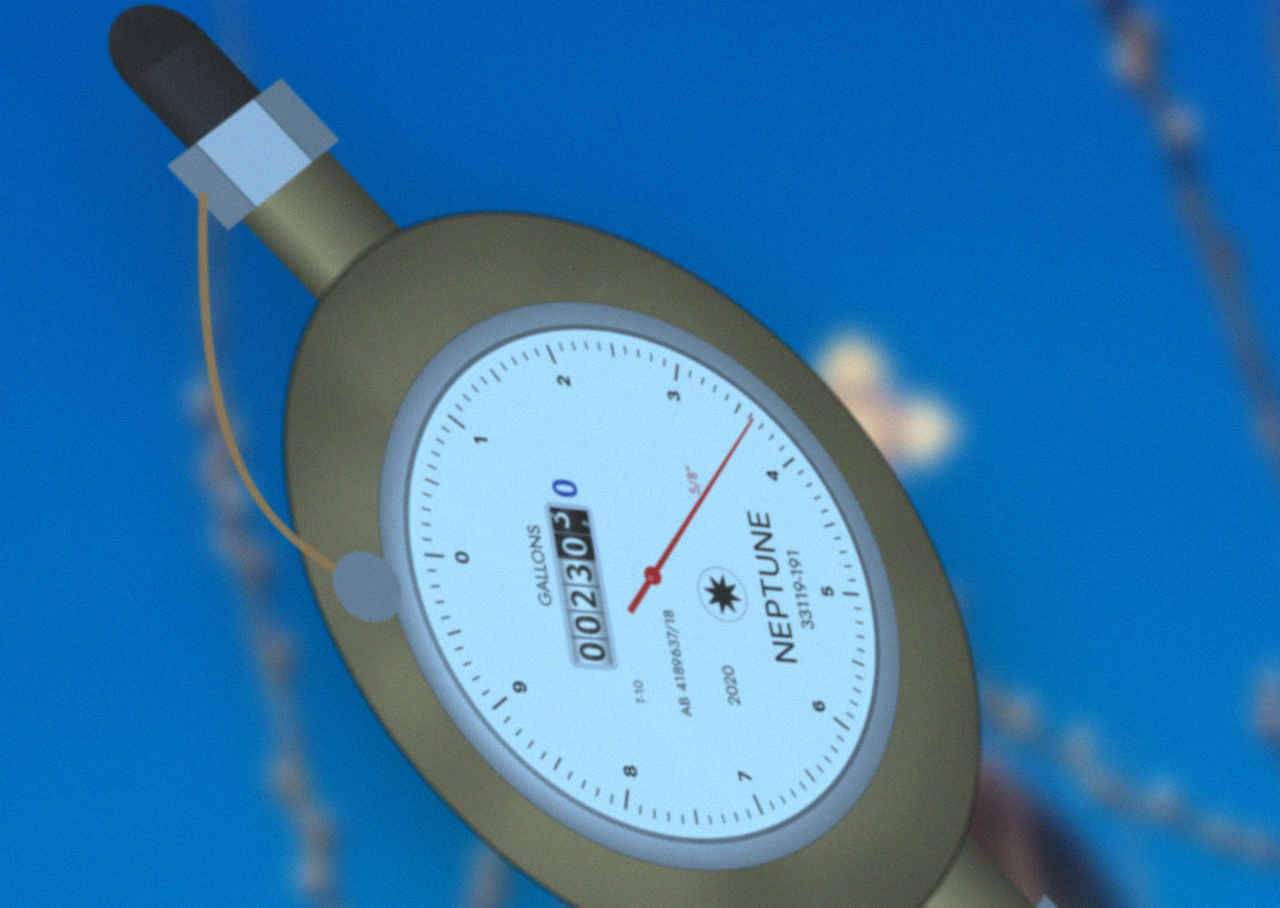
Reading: **23033.6** gal
